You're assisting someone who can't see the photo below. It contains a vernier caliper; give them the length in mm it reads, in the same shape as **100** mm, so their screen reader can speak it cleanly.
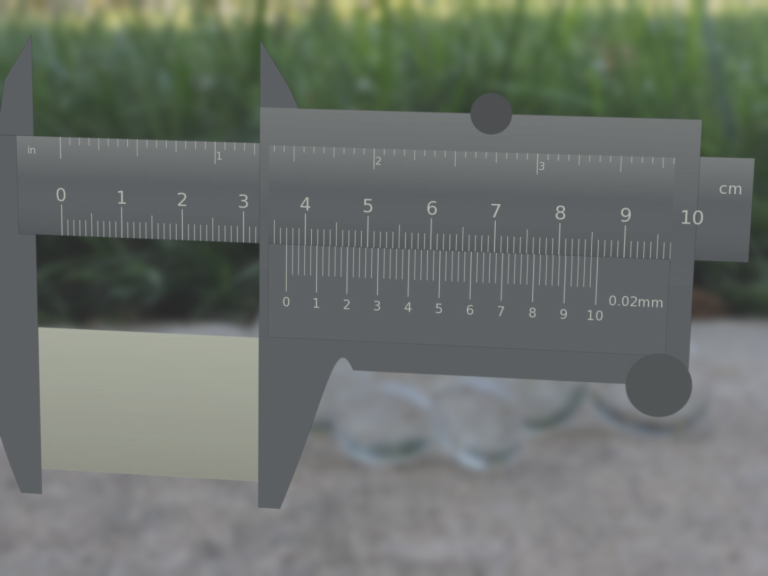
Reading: **37.0** mm
